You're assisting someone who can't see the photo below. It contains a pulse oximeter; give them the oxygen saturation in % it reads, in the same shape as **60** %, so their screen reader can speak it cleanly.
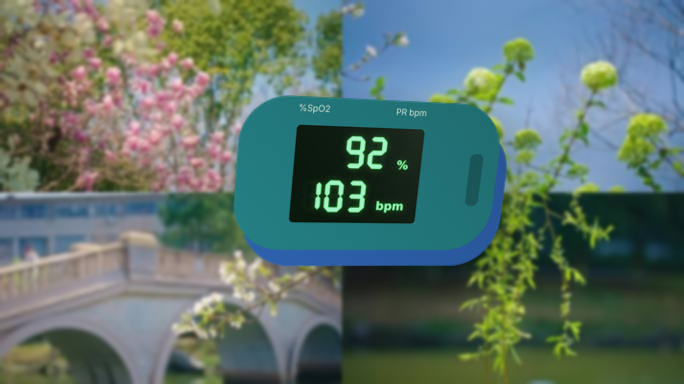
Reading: **92** %
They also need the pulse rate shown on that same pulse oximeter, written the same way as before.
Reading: **103** bpm
